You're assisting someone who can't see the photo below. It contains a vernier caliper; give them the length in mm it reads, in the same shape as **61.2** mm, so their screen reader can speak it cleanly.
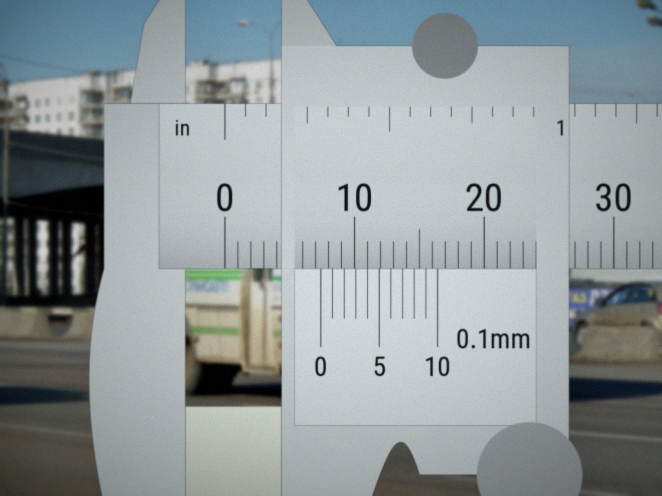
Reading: **7.4** mm
